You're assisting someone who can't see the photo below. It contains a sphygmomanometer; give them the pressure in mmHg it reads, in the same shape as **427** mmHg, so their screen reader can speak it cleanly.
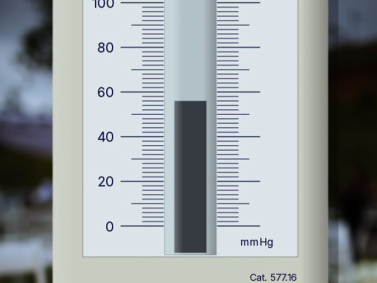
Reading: **56** mmHg
